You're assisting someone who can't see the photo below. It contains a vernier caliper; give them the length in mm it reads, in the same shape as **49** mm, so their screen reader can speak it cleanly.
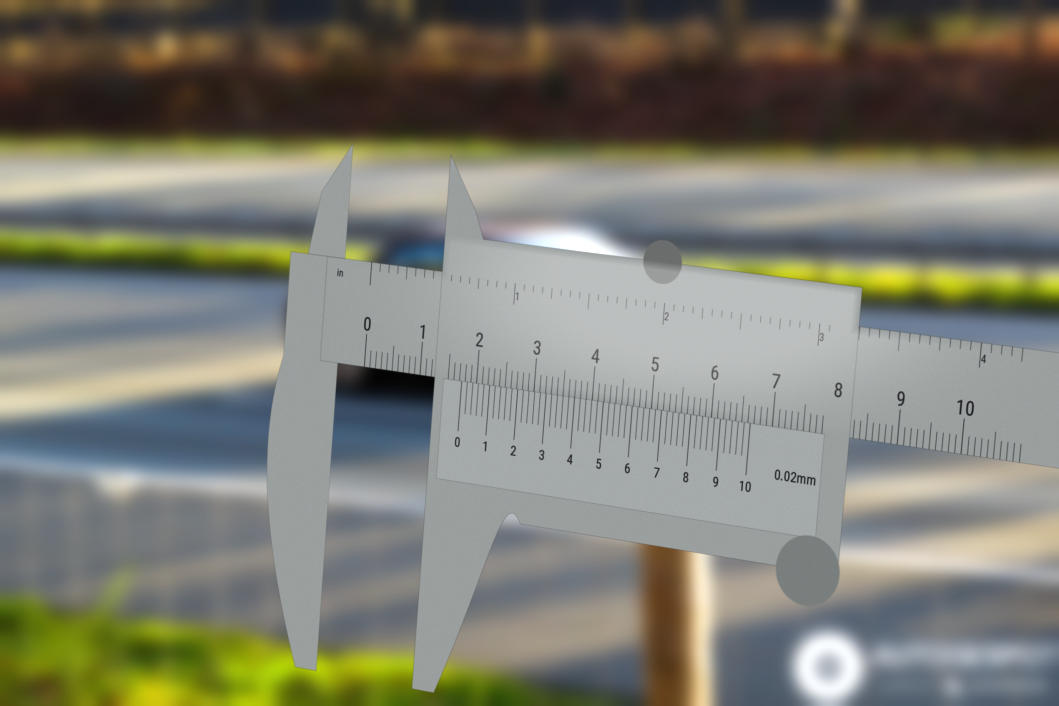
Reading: **17.4** mm
